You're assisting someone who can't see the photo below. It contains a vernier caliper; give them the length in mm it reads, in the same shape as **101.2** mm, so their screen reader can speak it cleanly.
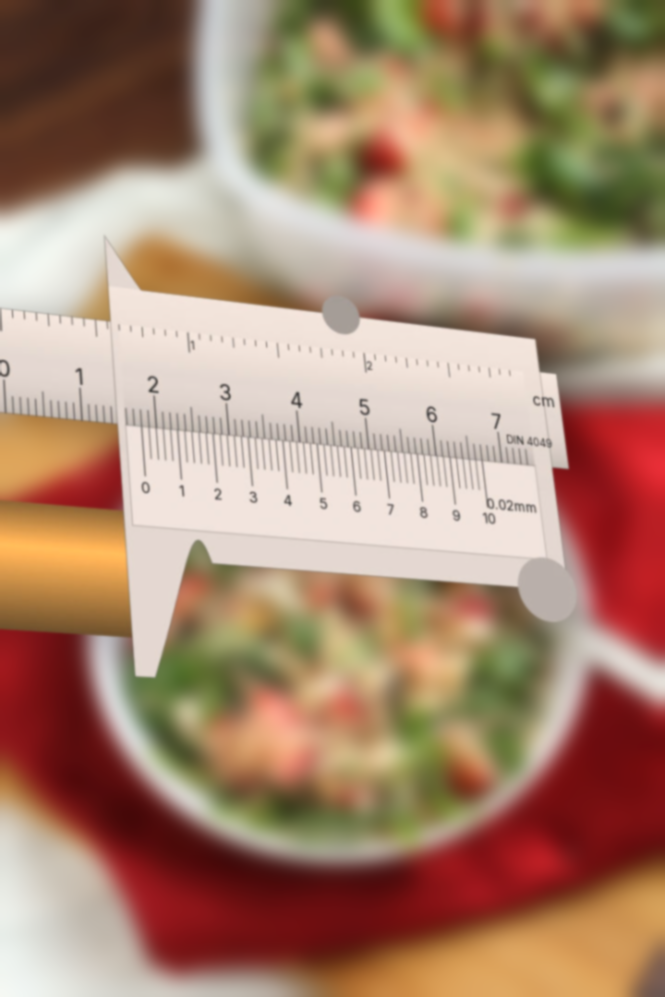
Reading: **18.0** mm
